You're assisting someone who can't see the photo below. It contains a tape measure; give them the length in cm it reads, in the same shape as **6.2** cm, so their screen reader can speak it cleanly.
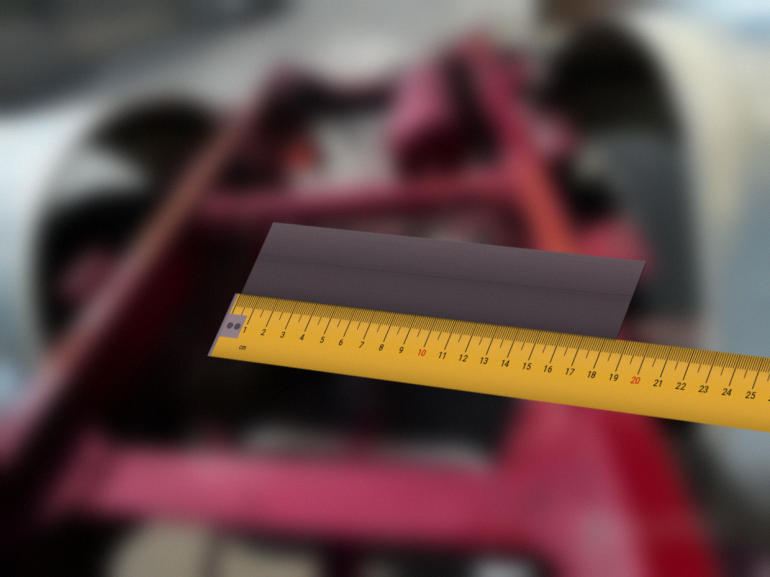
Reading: **18.5** cm
